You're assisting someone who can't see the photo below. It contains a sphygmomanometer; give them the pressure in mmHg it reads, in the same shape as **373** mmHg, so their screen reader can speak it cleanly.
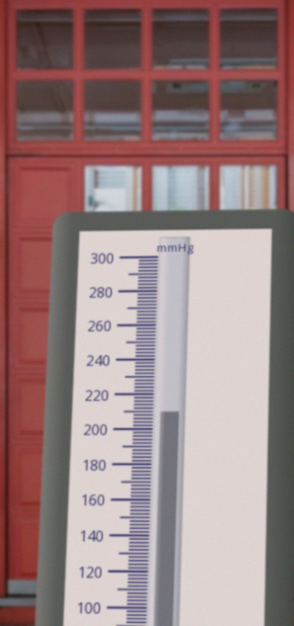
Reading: **210** mmHg
